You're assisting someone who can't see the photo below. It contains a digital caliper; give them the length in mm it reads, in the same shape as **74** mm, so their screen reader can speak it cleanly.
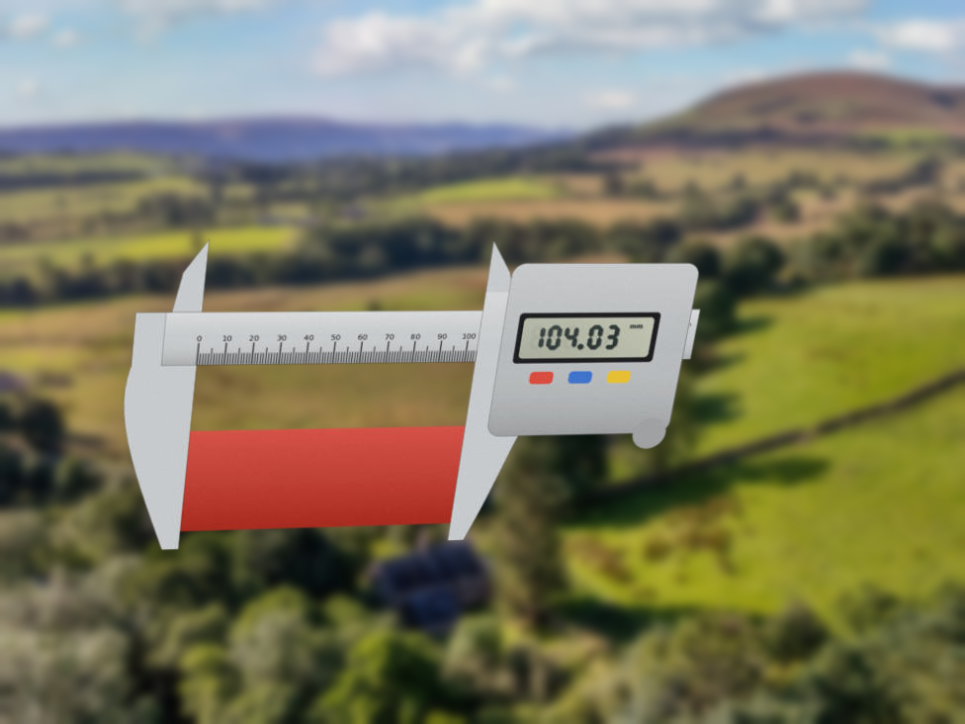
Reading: **104.03** mm
